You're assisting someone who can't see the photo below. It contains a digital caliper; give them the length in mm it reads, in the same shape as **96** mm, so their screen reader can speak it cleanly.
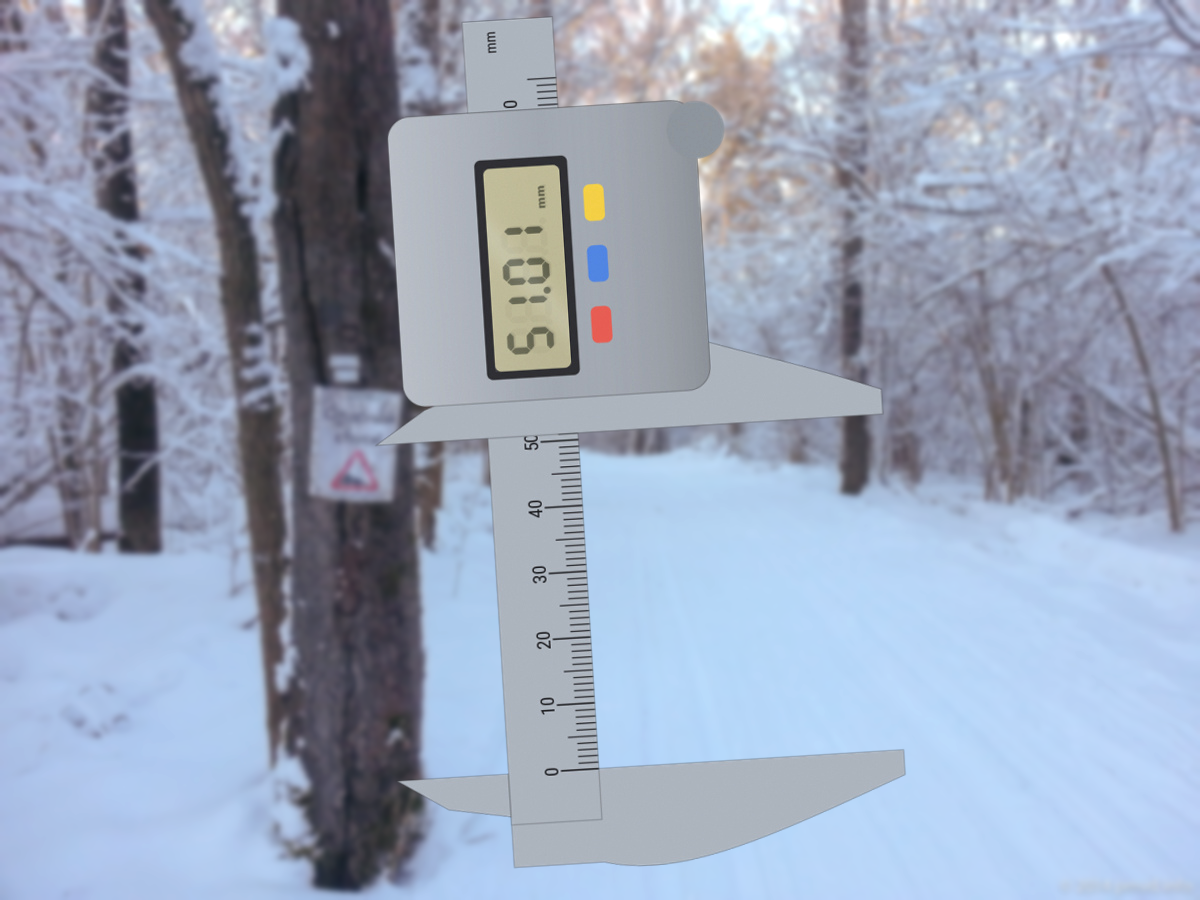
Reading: **51.01** mm
